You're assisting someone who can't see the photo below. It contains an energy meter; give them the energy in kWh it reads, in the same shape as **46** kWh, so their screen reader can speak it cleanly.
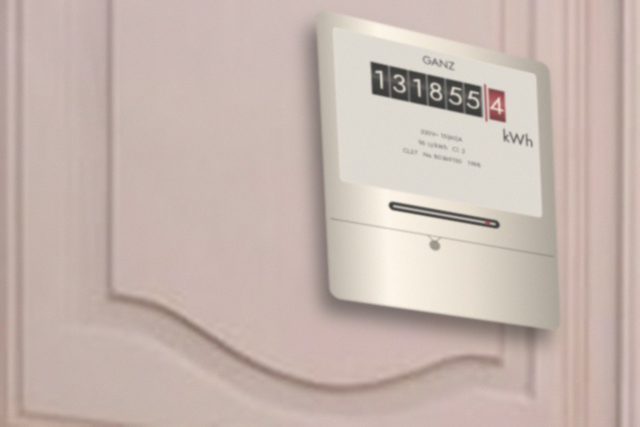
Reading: **131855.4** kWh
